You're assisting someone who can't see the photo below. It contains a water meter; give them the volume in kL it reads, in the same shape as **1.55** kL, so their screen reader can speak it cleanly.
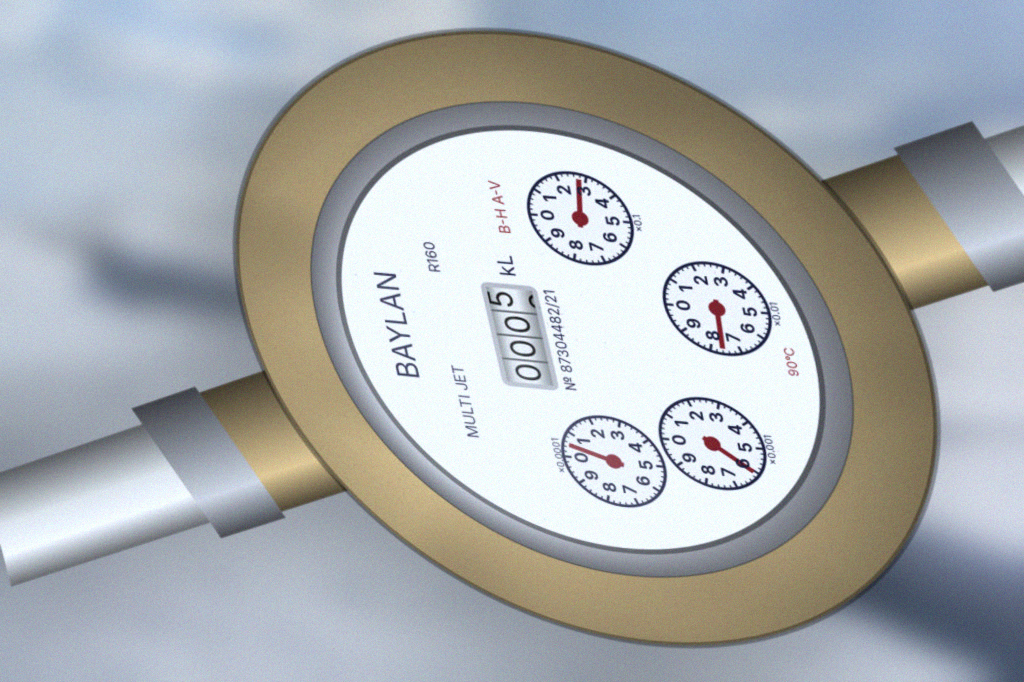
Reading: **5.2760** kL
